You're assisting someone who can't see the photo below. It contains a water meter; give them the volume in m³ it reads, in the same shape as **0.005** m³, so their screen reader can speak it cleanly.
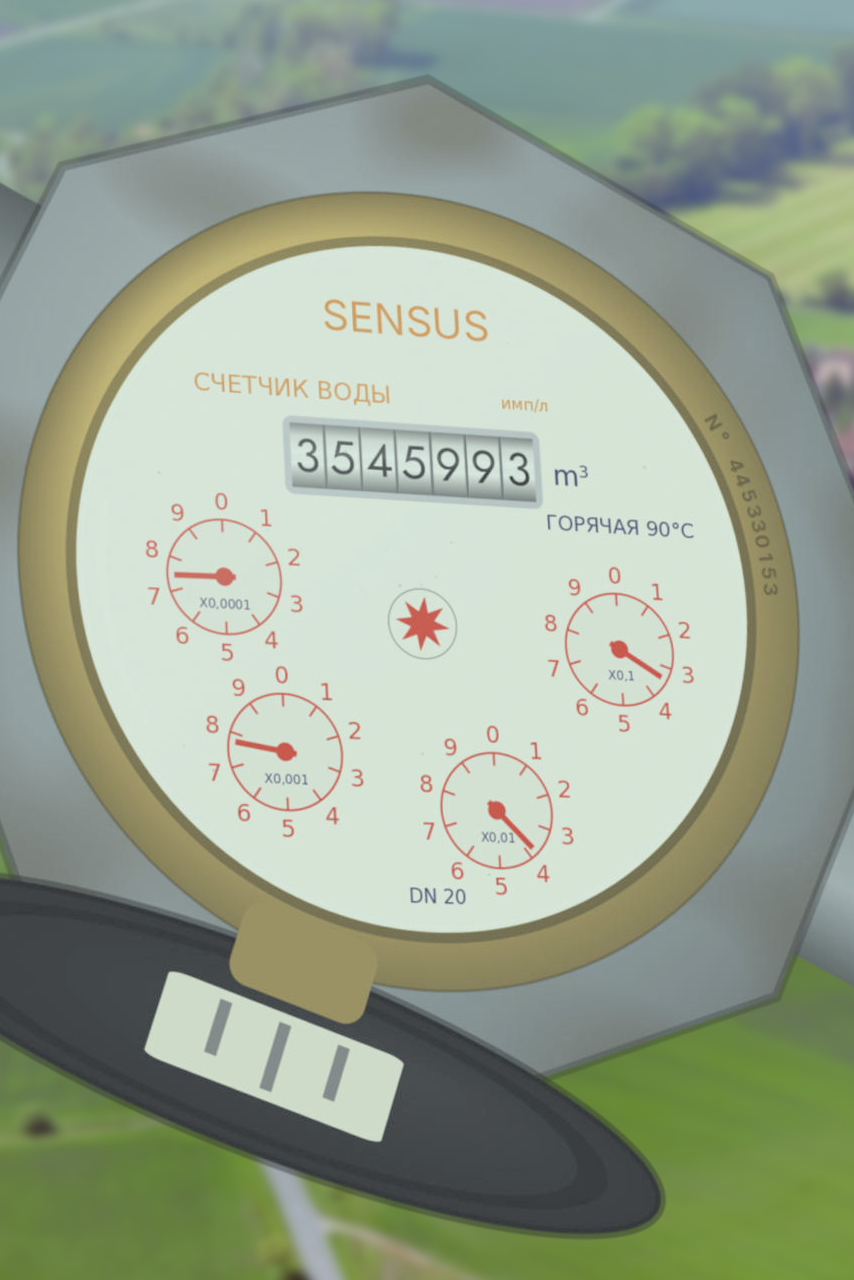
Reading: **3545993.3377** m³
